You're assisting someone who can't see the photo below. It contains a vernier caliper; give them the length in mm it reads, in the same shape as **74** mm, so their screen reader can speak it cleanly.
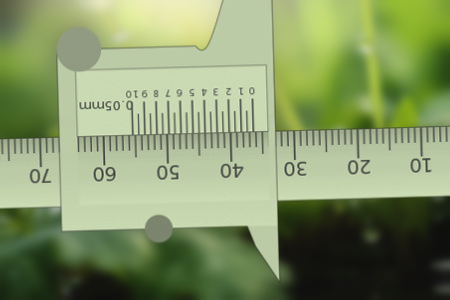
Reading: **36.4** mm
